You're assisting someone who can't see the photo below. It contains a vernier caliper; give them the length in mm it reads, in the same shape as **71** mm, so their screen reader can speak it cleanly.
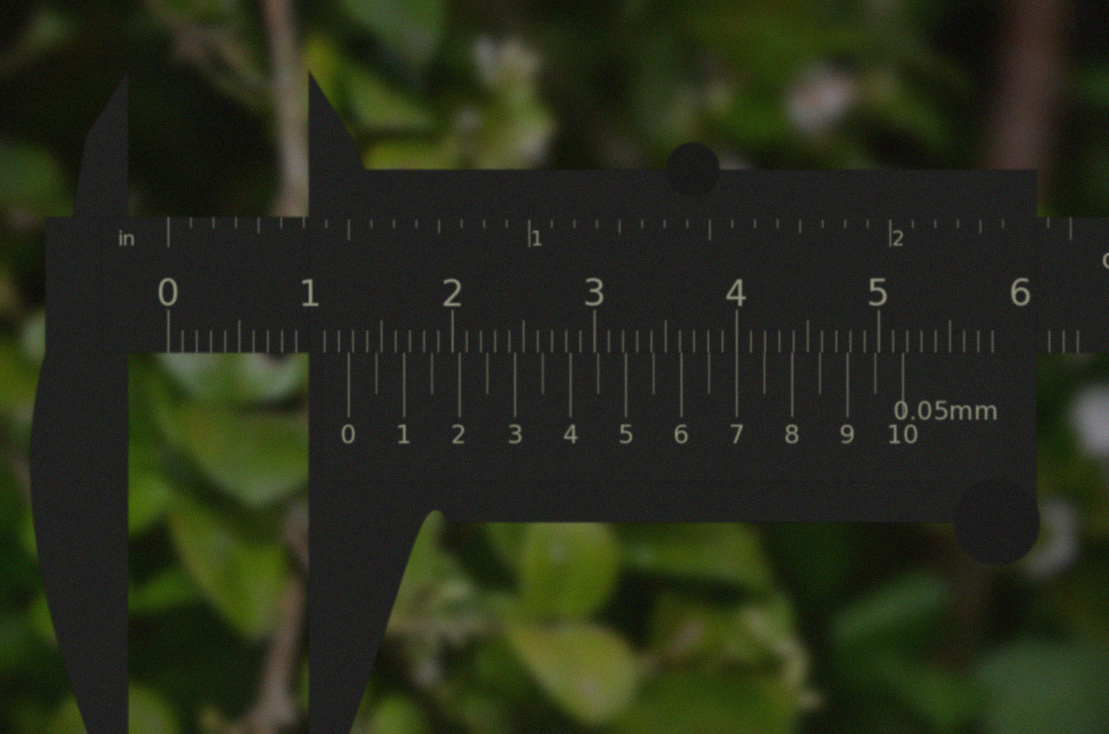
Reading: **12.7** mm
